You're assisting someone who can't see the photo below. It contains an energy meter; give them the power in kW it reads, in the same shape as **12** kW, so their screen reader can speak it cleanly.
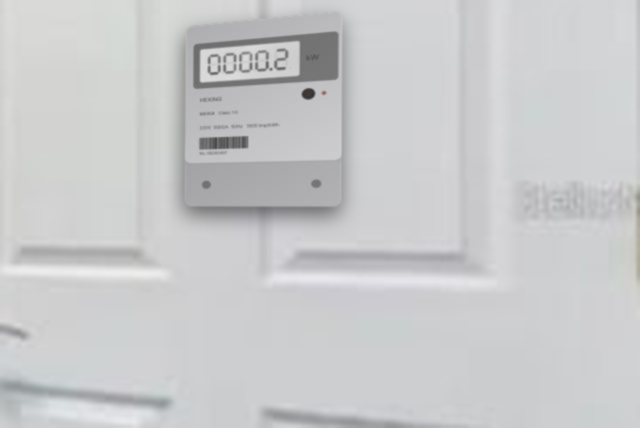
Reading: **0.2** kW
